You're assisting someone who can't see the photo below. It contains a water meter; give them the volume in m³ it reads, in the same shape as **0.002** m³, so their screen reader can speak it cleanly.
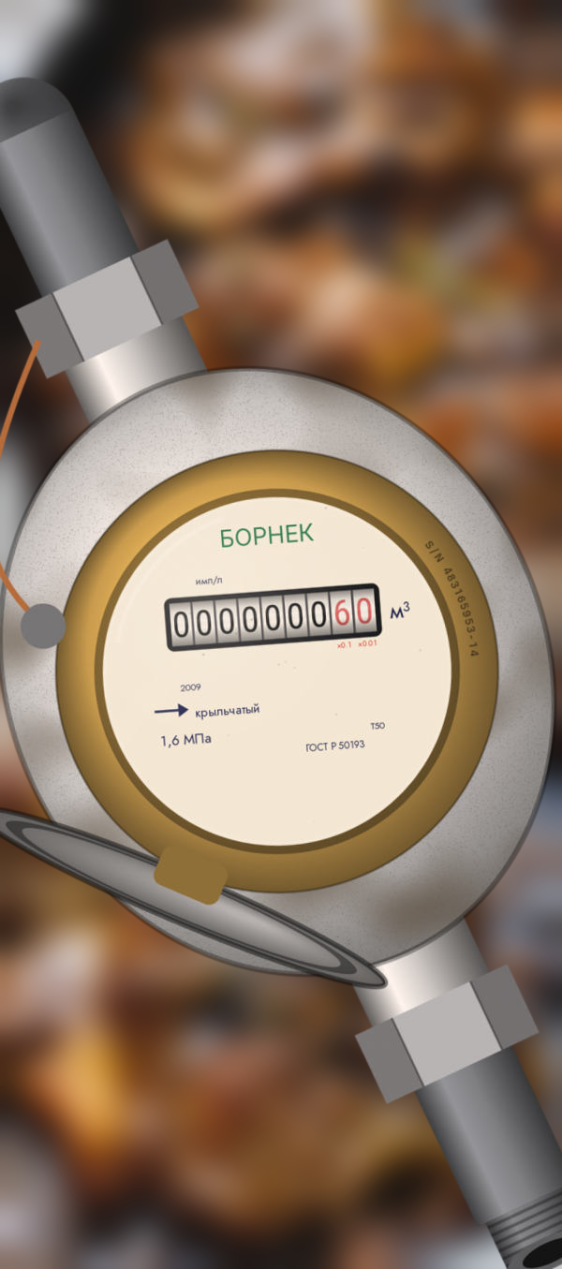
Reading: **0.60** m³
